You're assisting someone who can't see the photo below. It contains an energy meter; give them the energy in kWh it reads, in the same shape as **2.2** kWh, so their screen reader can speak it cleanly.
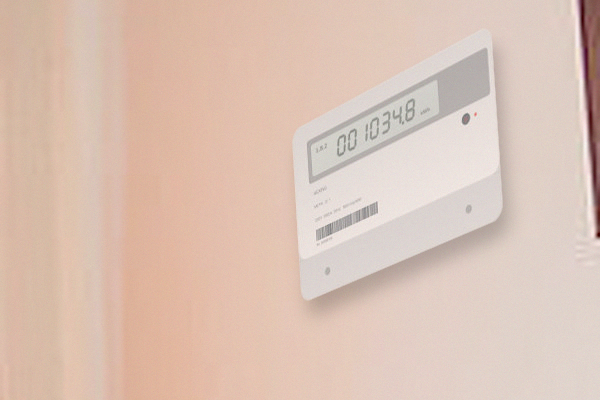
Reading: **1034.8** kWh
